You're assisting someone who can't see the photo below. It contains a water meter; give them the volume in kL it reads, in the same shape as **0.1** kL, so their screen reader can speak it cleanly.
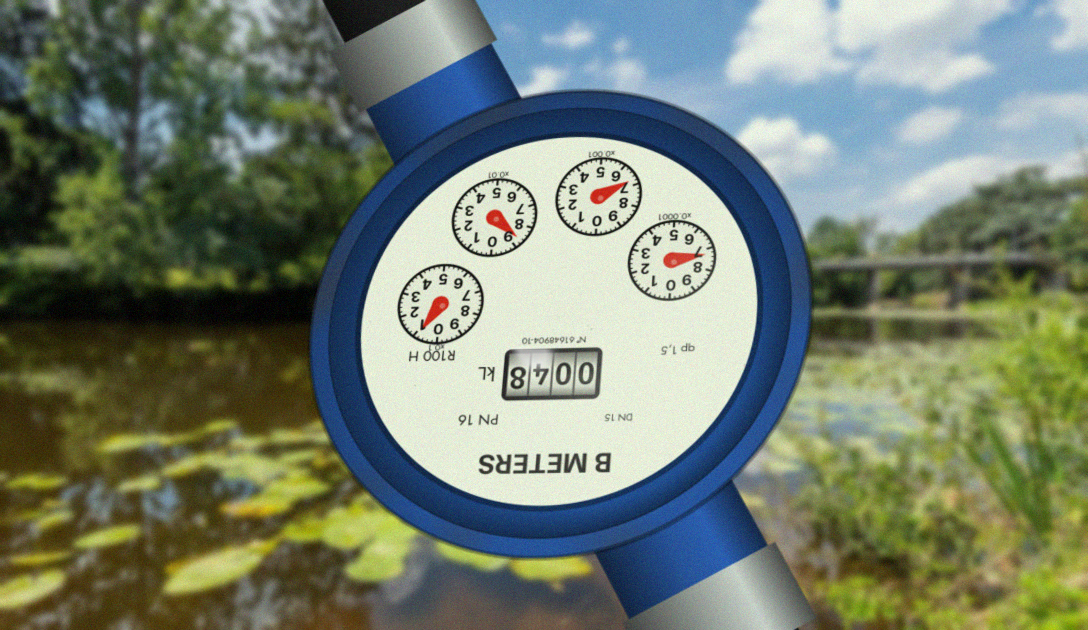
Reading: **48.0867** kL
